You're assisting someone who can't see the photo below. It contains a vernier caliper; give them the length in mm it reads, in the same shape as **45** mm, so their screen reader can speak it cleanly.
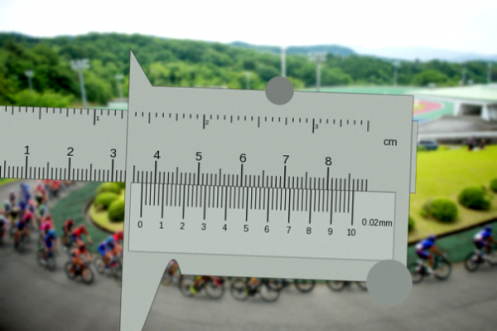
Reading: **37.0** mm
